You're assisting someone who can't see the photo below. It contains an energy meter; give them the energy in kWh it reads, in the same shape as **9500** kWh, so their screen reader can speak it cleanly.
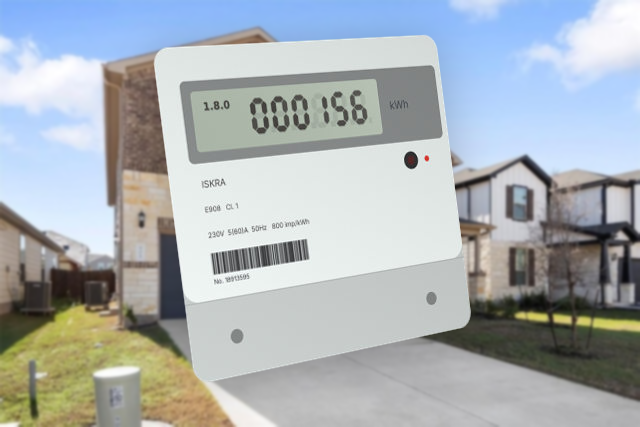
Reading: **156** kWh
